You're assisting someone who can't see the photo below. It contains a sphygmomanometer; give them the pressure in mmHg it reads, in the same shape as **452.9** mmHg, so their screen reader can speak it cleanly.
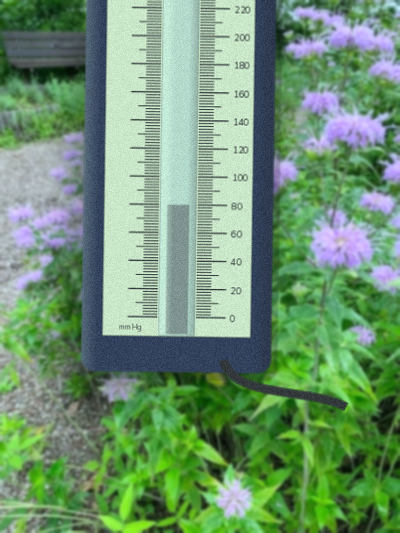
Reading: **80** mmHg
